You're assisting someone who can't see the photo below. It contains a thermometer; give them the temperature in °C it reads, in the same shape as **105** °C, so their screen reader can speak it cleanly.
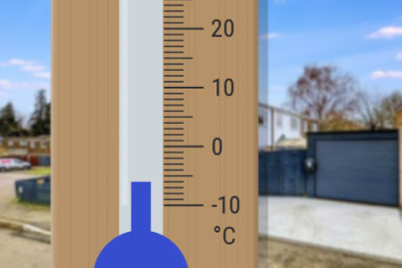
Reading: **-6** °C
